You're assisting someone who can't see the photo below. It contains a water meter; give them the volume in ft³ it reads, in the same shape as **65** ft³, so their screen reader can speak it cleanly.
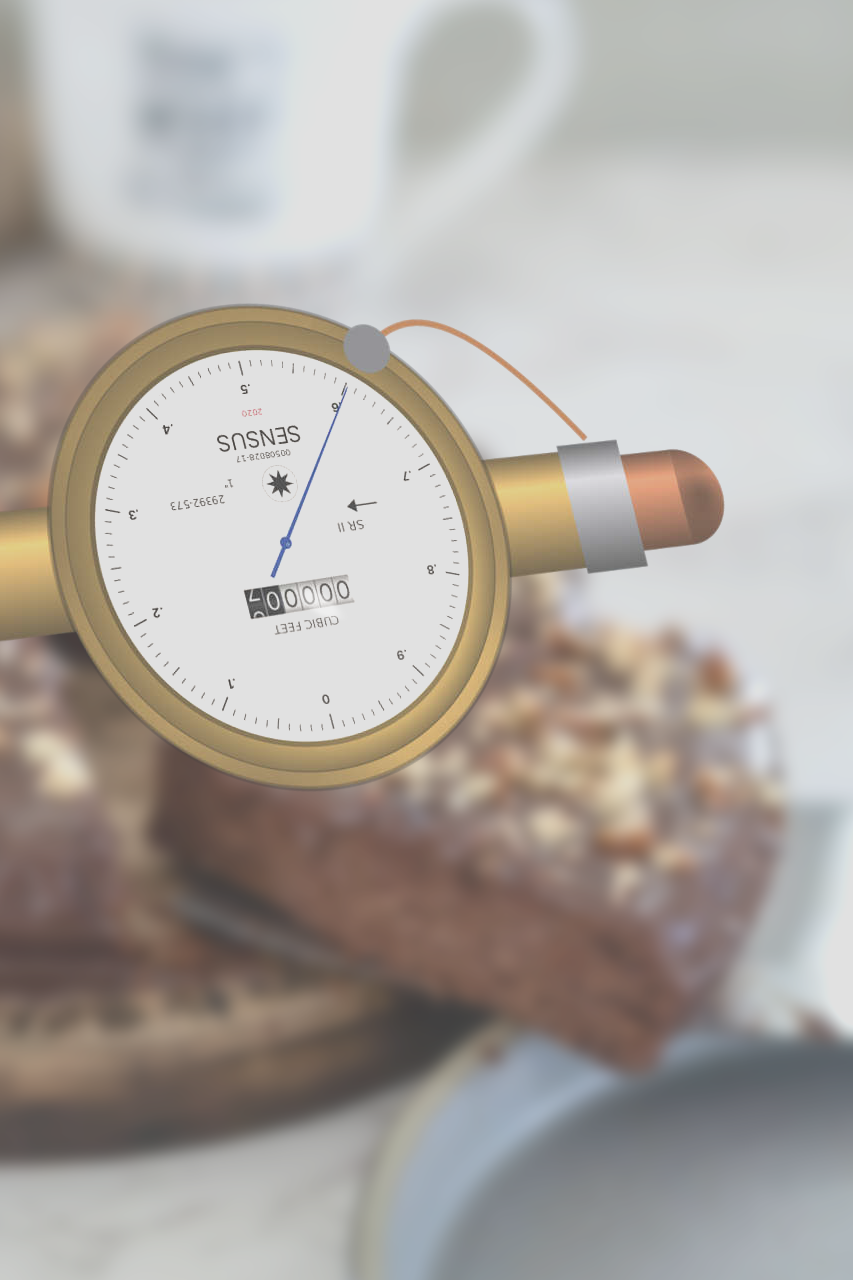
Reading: **6.60** ft³
